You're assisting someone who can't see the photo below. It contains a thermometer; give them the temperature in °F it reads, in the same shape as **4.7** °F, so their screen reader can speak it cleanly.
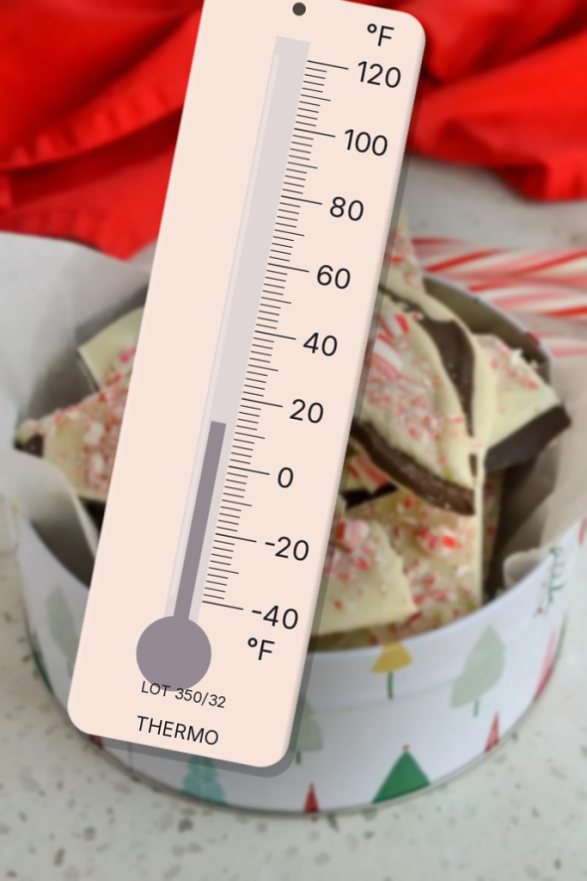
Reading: **12** °F
